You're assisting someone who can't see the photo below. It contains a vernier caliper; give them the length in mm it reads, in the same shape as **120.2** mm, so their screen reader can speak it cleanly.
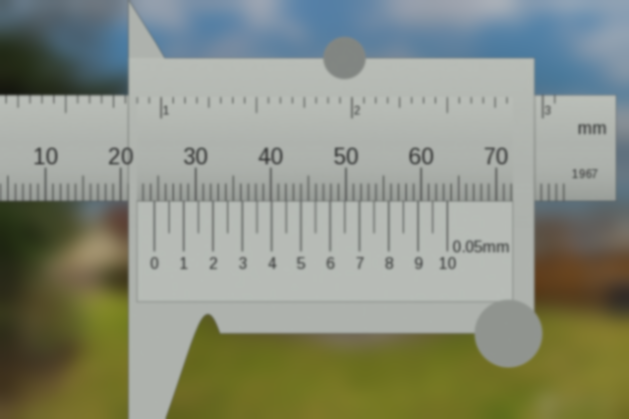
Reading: **24.5** mm
